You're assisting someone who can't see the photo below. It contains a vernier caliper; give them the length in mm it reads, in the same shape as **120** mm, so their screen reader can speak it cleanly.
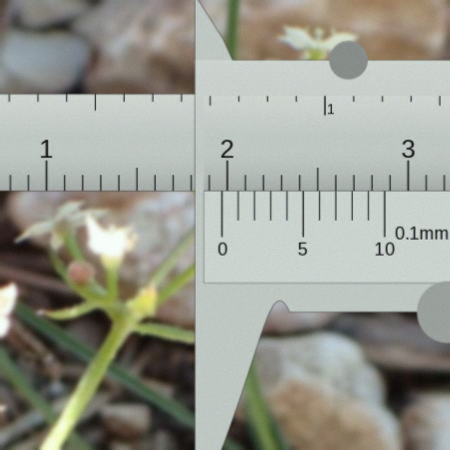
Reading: **19.7** mm
